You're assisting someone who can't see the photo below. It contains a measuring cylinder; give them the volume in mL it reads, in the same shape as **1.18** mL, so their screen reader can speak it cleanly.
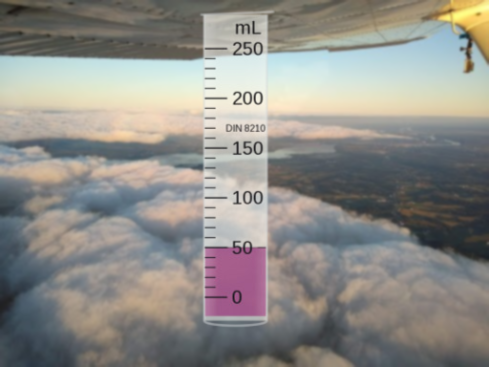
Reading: **50** mL
